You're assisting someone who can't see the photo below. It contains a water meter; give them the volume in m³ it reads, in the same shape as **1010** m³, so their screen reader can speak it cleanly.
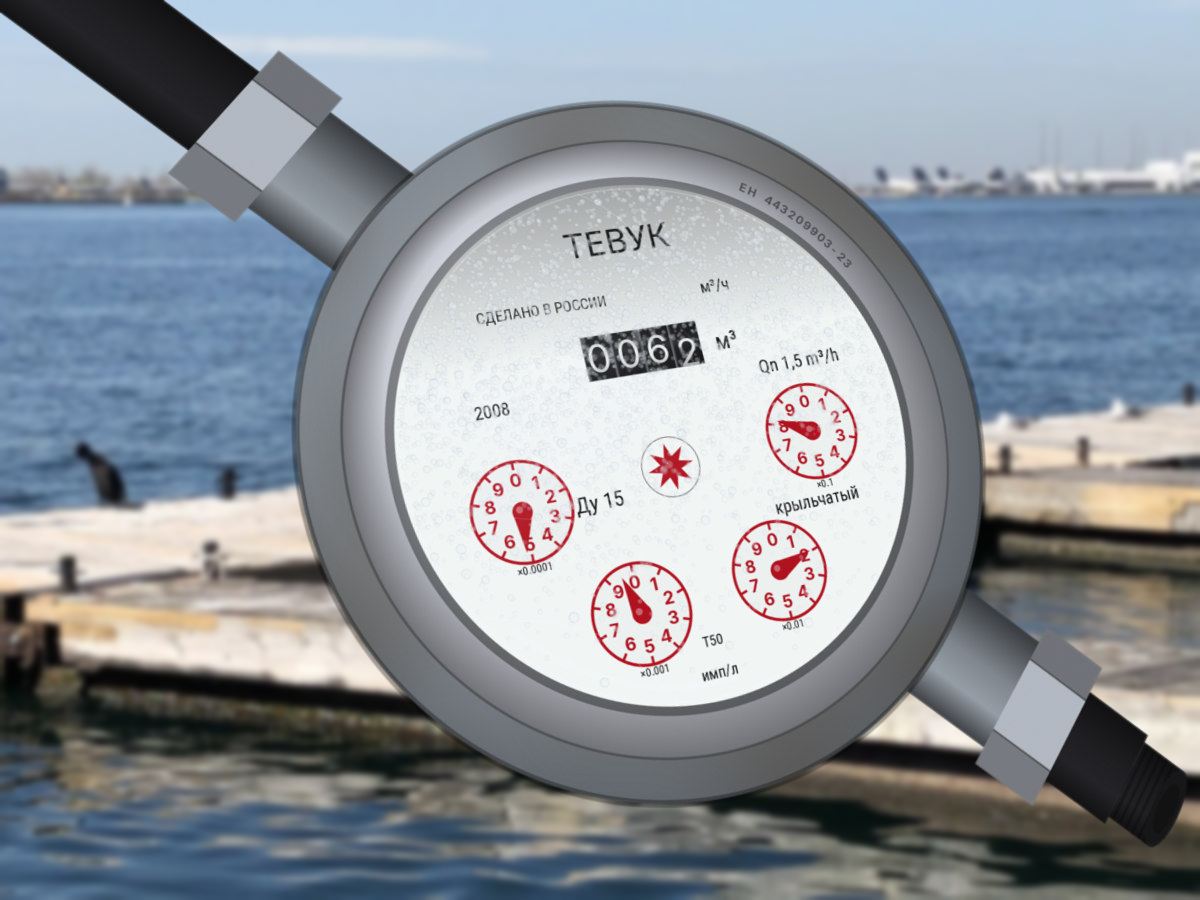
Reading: **61.8195** m³
